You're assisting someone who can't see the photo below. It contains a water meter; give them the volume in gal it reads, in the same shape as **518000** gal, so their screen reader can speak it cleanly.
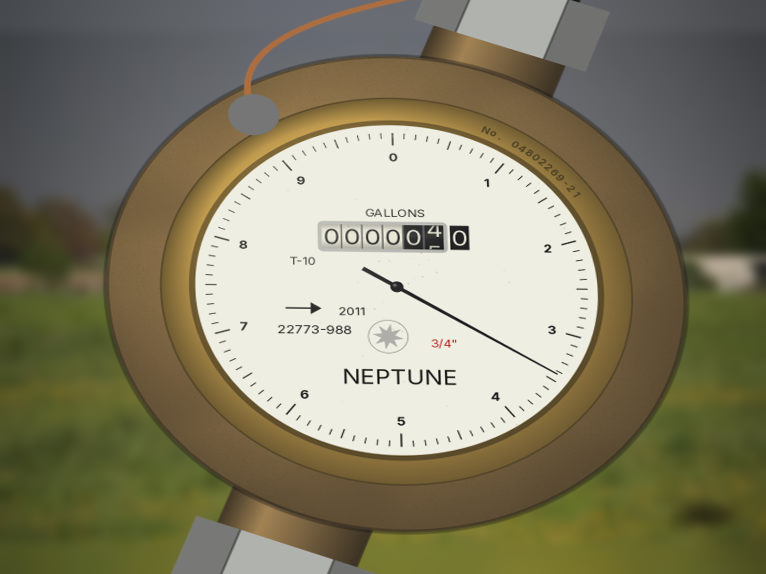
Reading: **43.4** gal
